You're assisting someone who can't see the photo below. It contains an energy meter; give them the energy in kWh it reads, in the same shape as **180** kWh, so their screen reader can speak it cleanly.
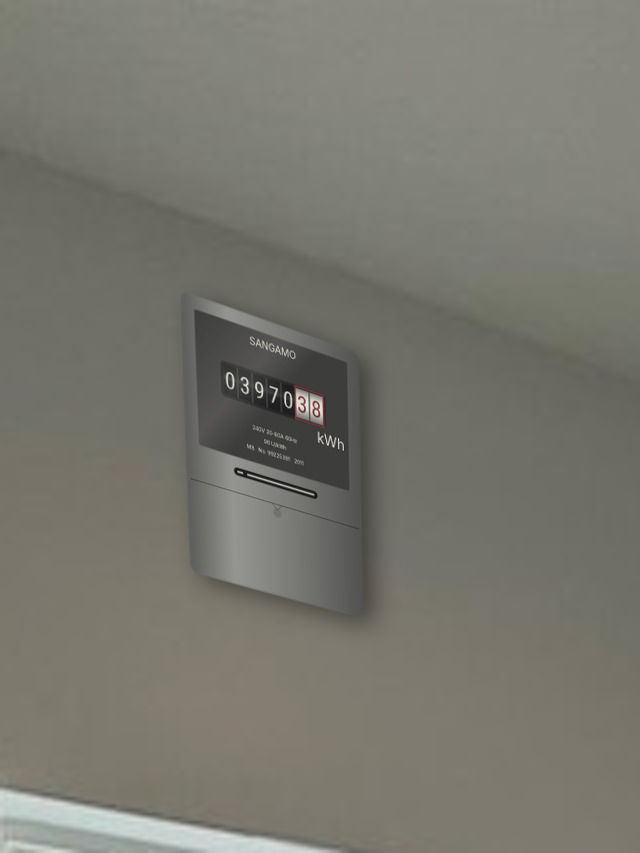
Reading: **3970.38** kWh
